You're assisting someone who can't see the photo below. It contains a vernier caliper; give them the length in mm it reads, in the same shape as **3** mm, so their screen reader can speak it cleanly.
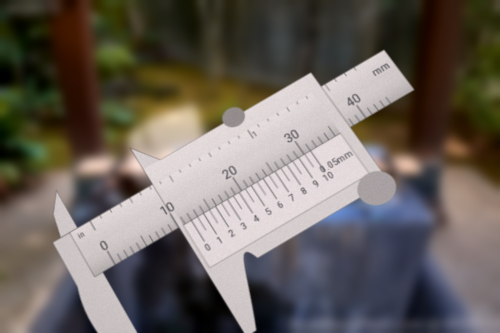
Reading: **12.0** mm
